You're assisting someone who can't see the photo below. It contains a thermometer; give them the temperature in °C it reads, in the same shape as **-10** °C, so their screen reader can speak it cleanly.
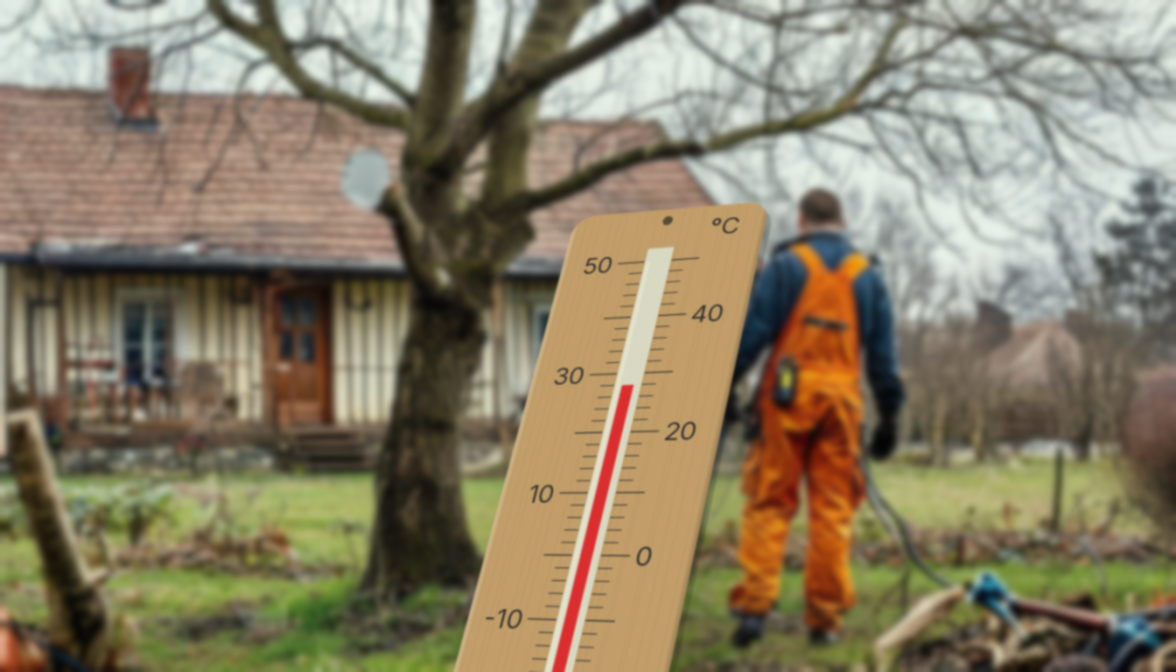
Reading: **28** °C
